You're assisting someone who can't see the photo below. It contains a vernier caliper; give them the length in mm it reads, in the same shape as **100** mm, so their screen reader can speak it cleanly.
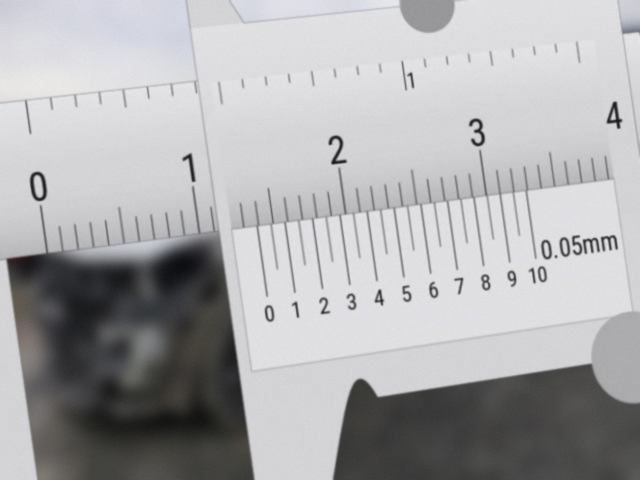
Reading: **13.9** mm
